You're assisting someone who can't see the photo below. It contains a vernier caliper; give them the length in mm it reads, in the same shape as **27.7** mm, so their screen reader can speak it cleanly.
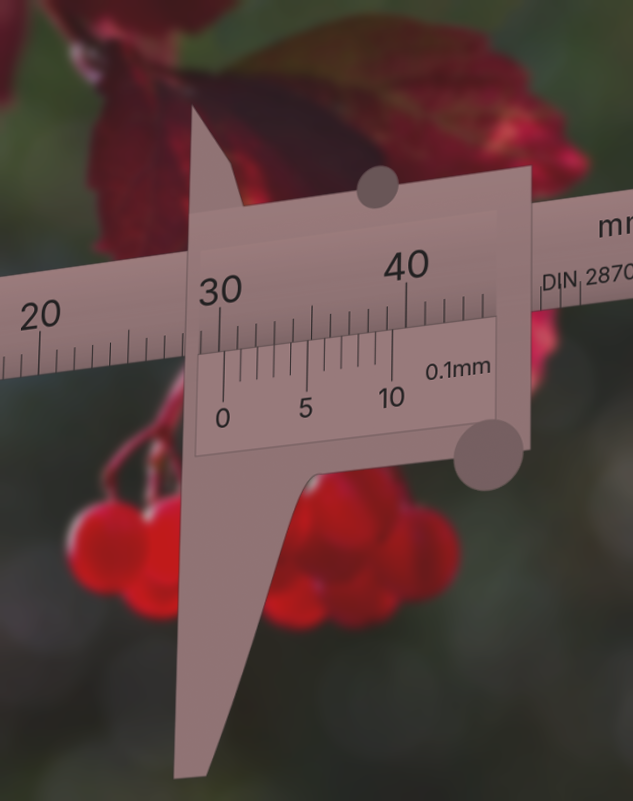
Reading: **30.3** mm
